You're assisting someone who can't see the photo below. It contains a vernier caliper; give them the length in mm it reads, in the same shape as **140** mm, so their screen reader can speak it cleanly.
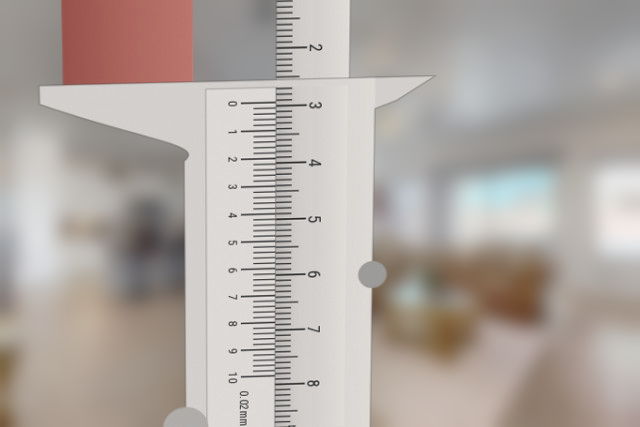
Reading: **29.4** mm
